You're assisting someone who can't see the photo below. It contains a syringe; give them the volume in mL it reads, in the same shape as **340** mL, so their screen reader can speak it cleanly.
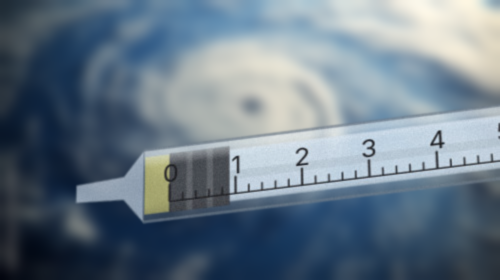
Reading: **0** mL
